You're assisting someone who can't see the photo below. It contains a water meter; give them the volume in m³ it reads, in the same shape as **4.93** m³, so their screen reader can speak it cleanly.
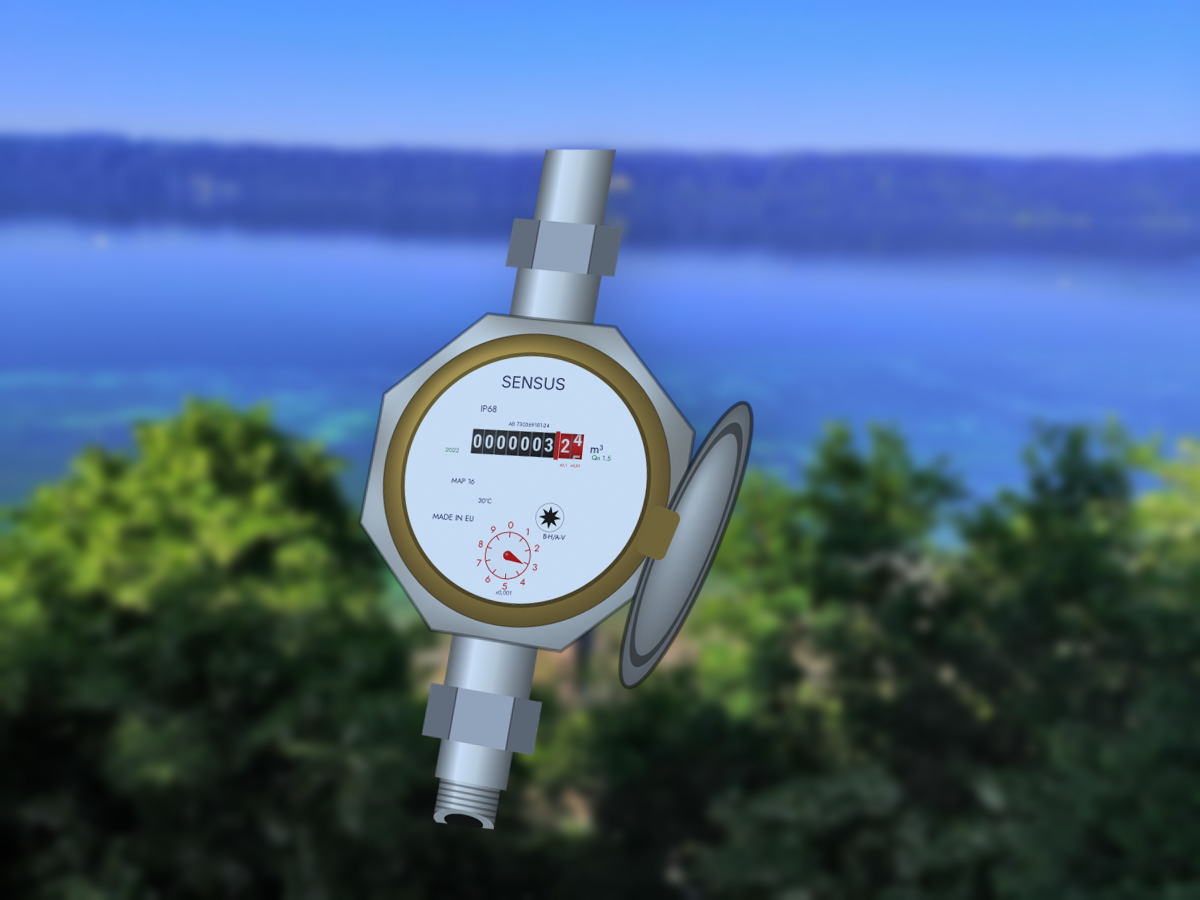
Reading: **3.243** m³
